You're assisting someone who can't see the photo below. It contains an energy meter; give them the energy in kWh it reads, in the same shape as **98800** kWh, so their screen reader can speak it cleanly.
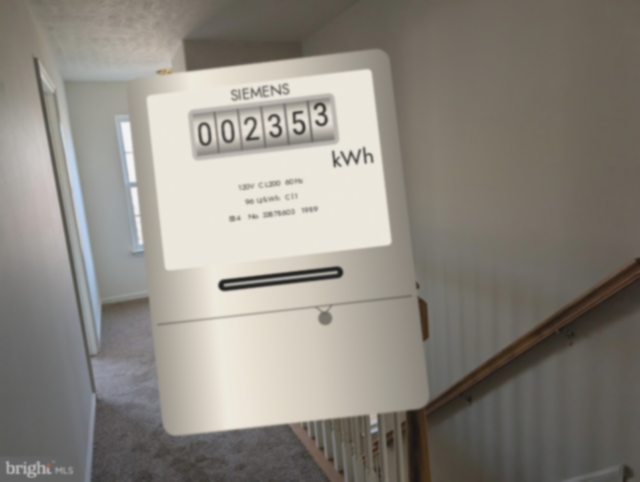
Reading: **2353** kWh
